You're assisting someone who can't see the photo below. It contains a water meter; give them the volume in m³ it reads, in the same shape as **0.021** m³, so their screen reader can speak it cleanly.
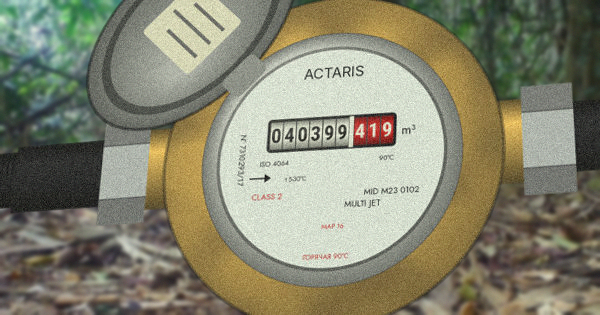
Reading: **40399.419** m³
